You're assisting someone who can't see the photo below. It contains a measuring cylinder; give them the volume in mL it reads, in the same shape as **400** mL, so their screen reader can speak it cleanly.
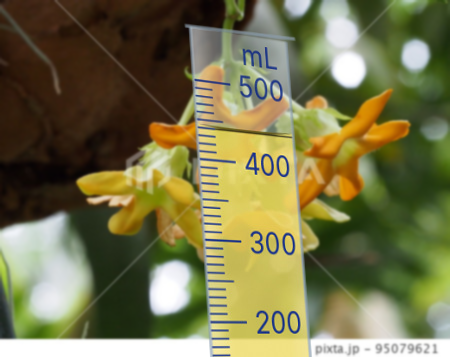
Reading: **440** mL
